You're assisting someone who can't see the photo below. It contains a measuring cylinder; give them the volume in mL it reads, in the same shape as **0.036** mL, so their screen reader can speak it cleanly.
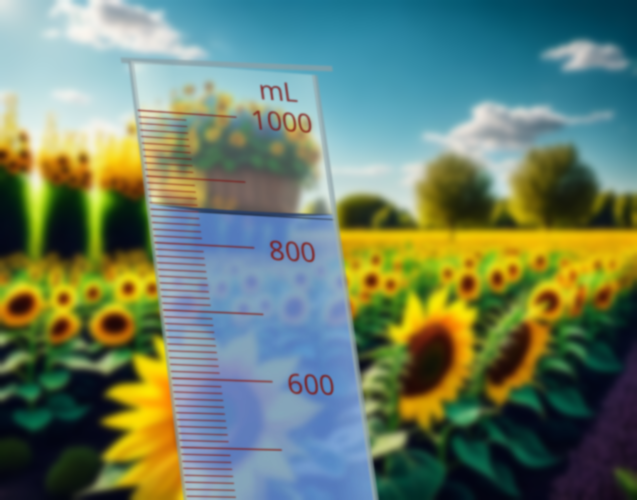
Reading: **850** mL
